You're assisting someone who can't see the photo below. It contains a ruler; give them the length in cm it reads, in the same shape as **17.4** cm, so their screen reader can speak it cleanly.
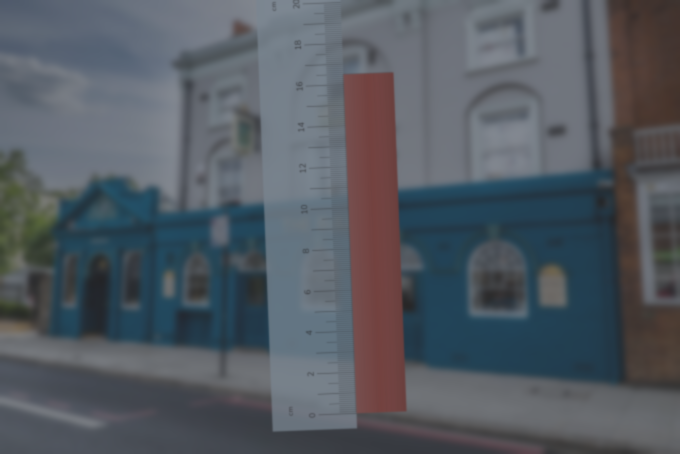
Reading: **16.5** cm
